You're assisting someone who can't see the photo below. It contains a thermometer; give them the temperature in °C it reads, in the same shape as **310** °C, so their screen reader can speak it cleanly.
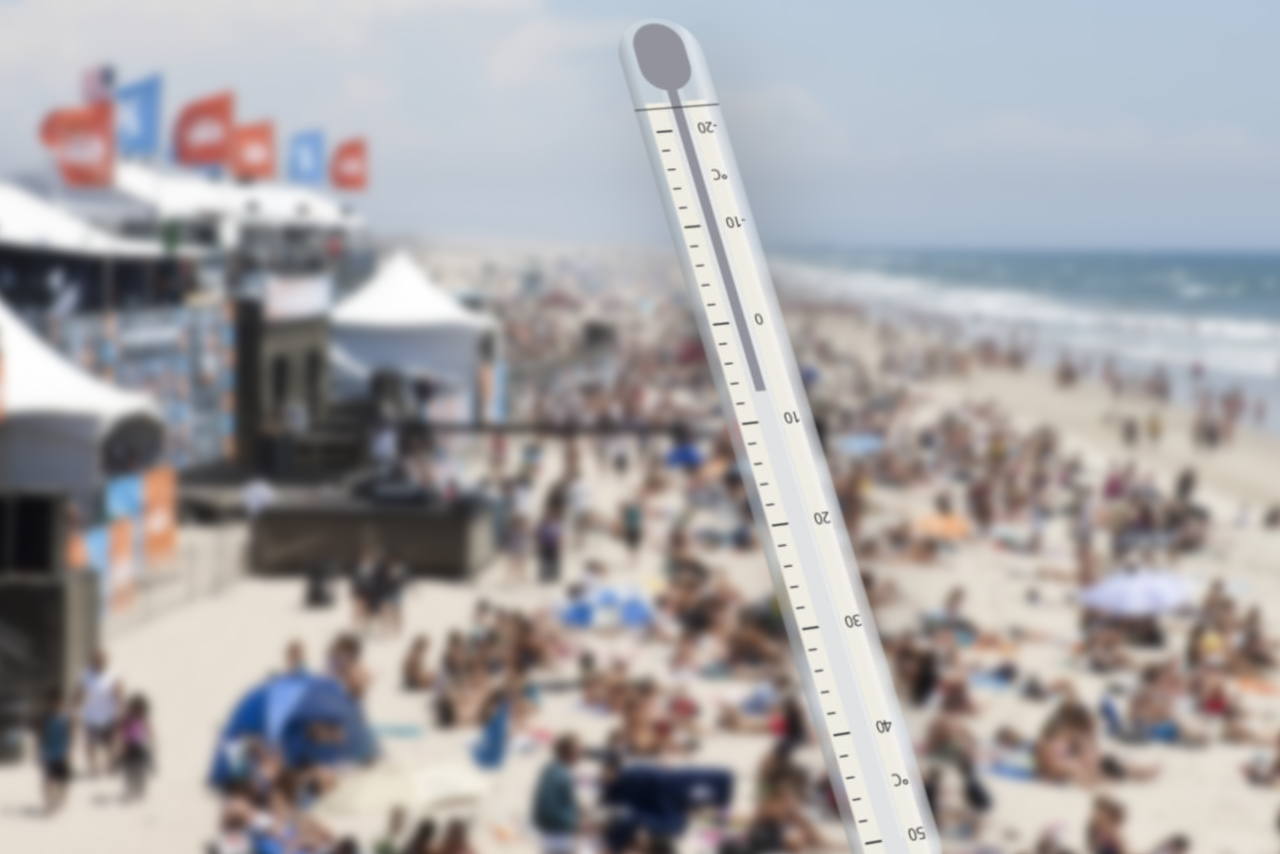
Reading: **7** °C
